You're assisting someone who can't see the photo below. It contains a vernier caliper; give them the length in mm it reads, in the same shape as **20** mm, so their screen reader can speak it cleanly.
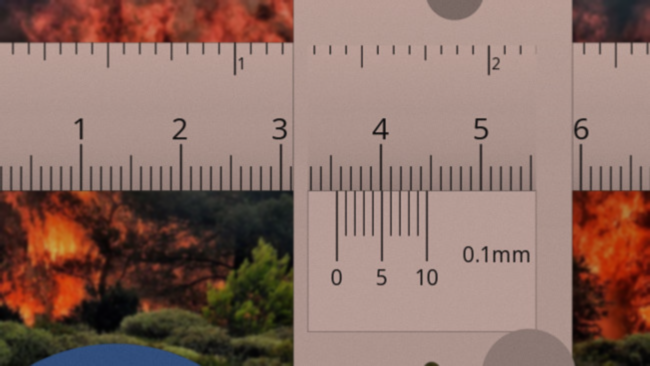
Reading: **35.6** mm
